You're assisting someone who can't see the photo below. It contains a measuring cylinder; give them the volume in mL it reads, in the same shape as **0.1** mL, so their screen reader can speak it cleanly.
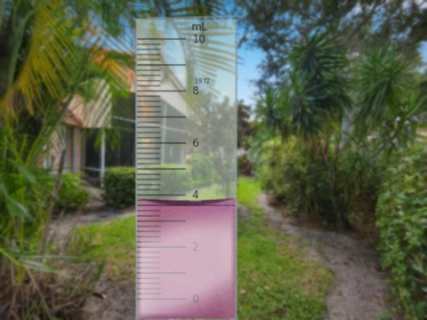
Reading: **3.6** mL
